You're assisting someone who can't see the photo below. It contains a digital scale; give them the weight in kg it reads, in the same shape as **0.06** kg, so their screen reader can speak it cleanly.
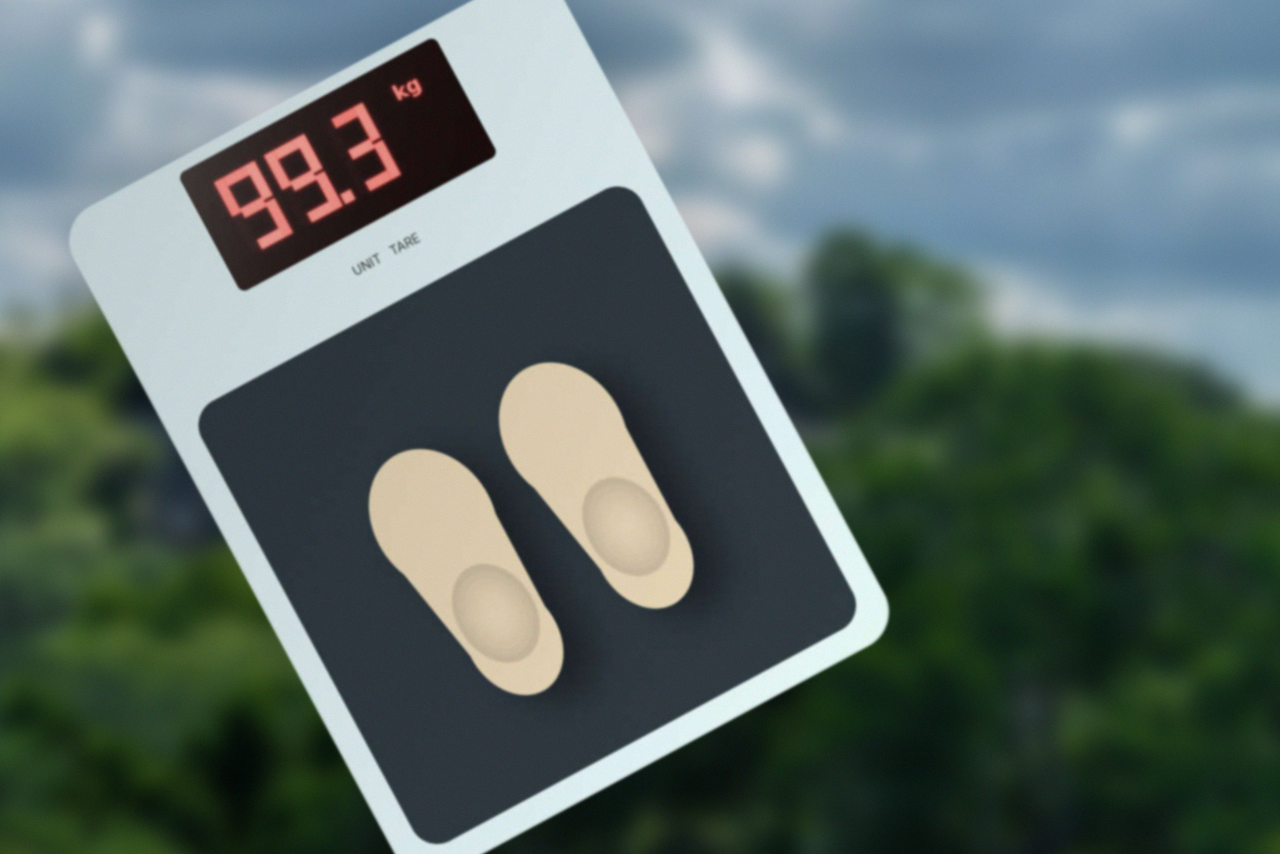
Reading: **99.3** kg
